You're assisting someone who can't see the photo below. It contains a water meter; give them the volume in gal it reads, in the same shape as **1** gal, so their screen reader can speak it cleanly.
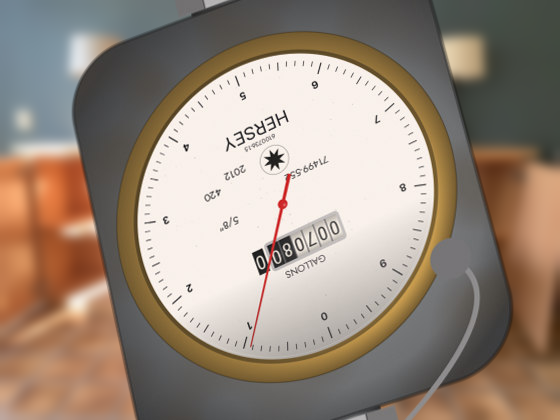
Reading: **70800.9** gal
